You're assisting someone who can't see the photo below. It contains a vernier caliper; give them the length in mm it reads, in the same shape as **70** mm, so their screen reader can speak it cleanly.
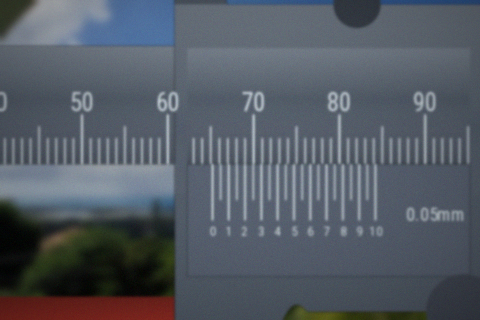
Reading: **65.2** mm
